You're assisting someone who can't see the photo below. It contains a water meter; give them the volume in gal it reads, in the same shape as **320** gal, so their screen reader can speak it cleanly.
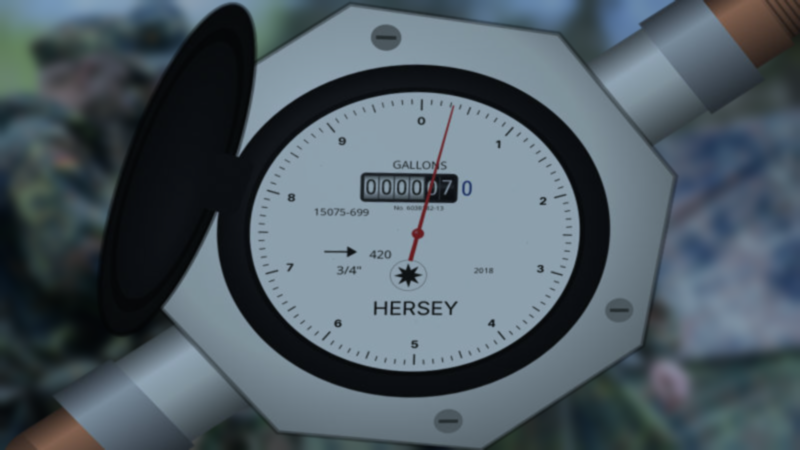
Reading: **70.3** gal
